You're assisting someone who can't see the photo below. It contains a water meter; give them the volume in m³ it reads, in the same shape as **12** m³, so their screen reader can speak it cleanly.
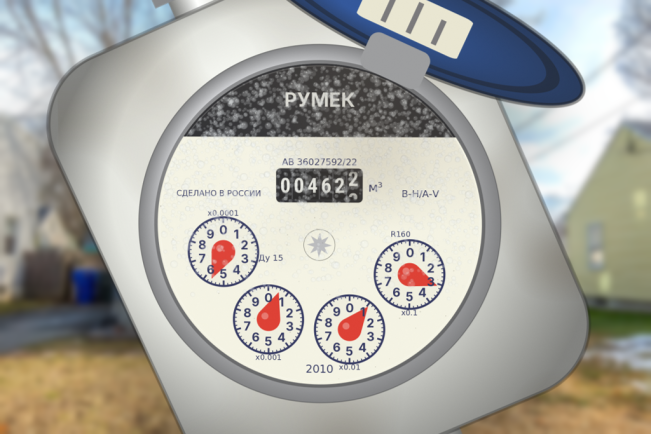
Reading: **4622.3105** m³
